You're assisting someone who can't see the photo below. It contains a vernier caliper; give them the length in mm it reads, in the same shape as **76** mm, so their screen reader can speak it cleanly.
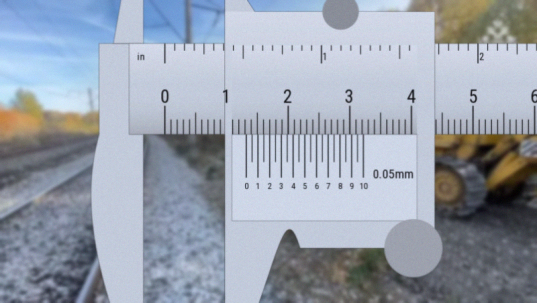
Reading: **13.2** mm
